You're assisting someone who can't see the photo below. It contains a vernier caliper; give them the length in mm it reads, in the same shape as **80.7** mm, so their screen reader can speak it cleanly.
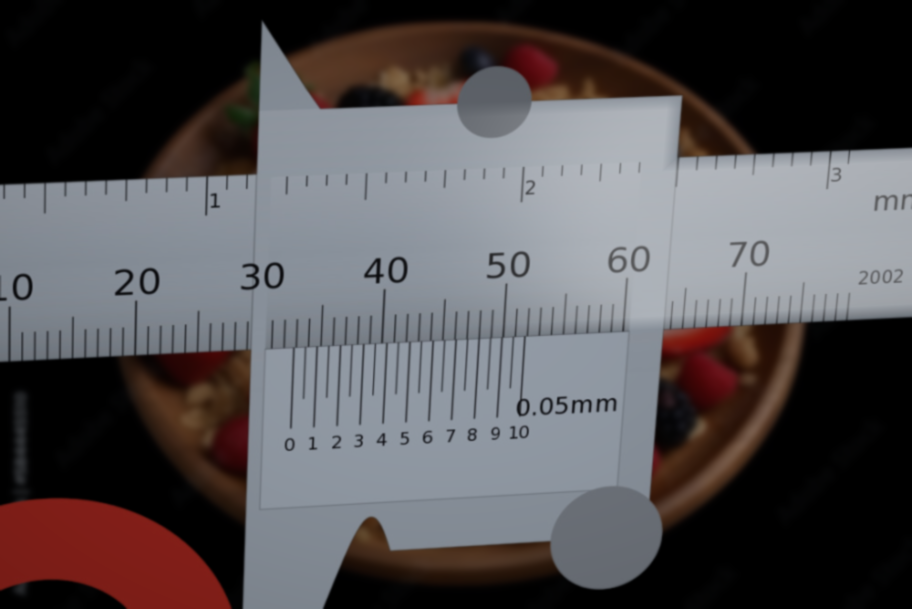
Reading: **32.8** mm
